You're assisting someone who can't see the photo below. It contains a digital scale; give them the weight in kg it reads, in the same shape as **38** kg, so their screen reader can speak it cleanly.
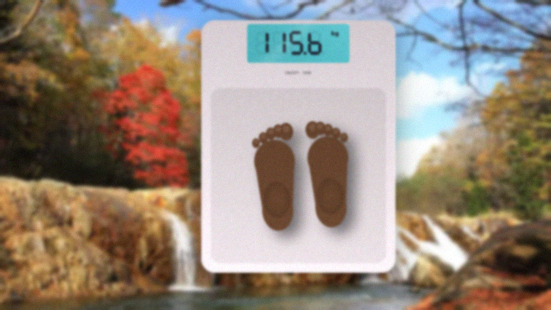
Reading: **115.6** kg
